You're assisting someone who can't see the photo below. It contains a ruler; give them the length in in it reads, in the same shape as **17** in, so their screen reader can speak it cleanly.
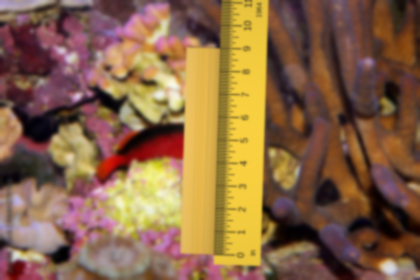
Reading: **9** in
